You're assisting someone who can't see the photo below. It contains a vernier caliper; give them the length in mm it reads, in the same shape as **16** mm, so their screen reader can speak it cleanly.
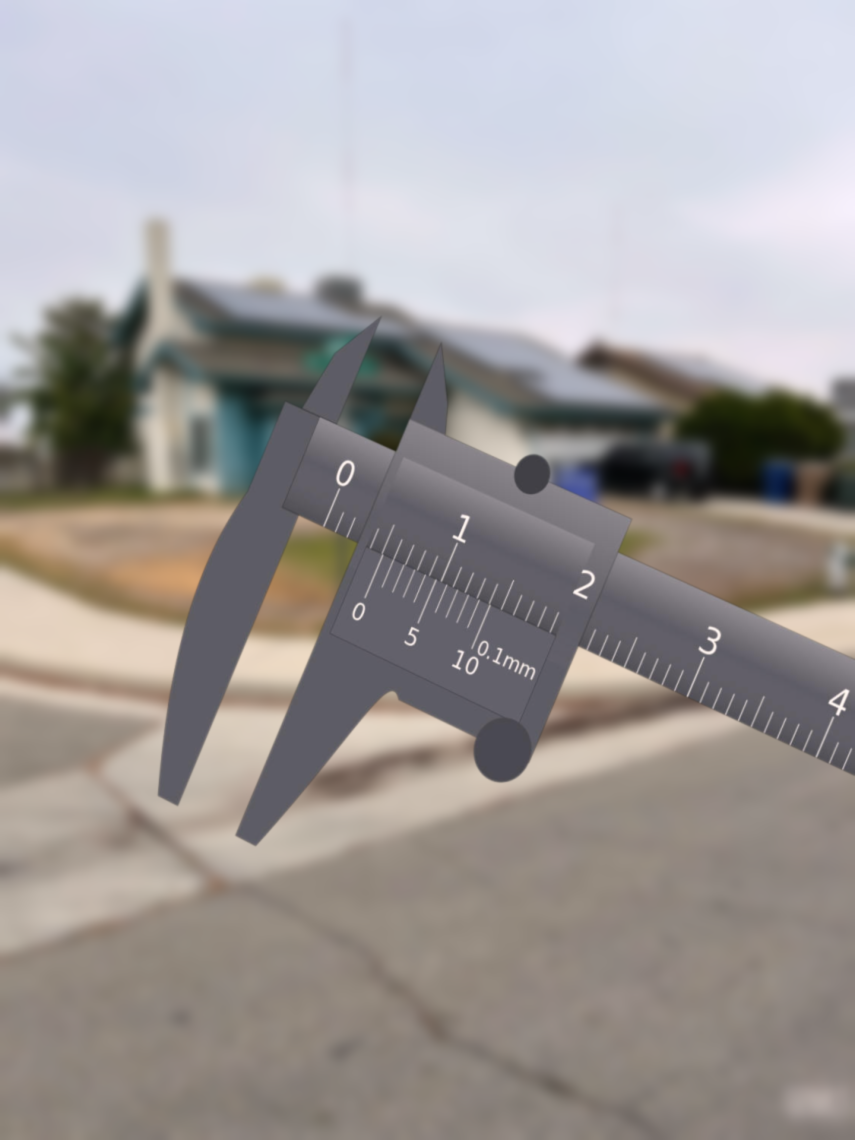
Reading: **5.1** mm
